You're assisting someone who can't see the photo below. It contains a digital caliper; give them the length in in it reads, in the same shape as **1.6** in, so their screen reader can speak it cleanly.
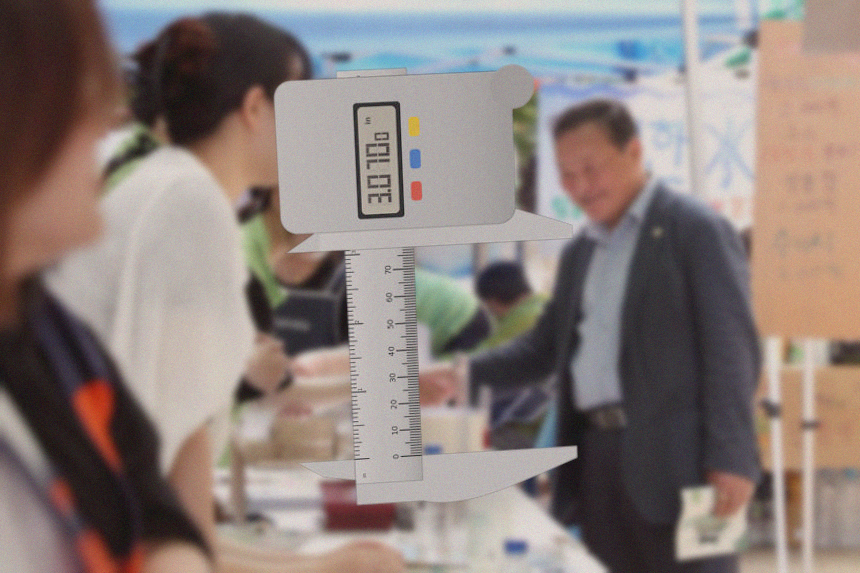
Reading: **3.0700** in
